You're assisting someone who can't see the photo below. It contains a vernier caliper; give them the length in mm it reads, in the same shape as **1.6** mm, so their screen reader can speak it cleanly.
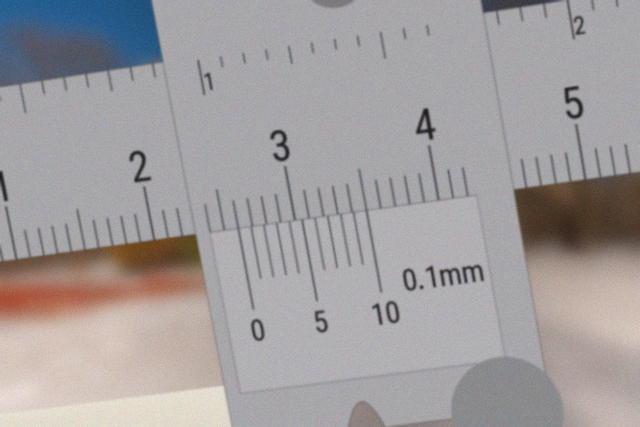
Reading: **26.0** mm
